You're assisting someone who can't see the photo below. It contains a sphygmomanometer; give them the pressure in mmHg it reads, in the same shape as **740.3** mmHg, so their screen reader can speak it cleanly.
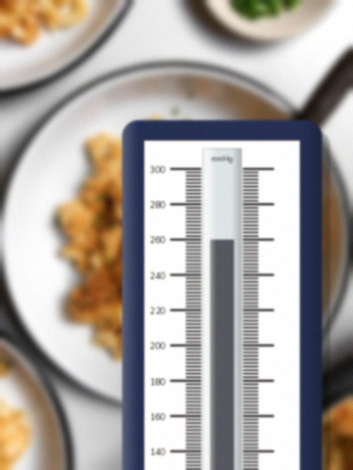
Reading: **260** mmHg
